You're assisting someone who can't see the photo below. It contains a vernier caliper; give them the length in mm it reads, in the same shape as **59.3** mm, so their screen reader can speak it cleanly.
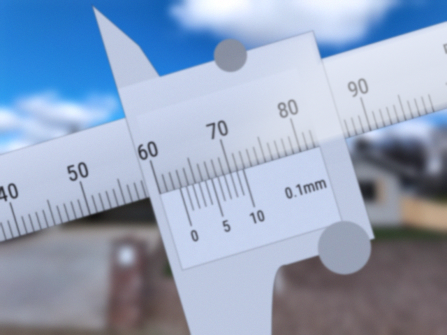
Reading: **62.8** mm
